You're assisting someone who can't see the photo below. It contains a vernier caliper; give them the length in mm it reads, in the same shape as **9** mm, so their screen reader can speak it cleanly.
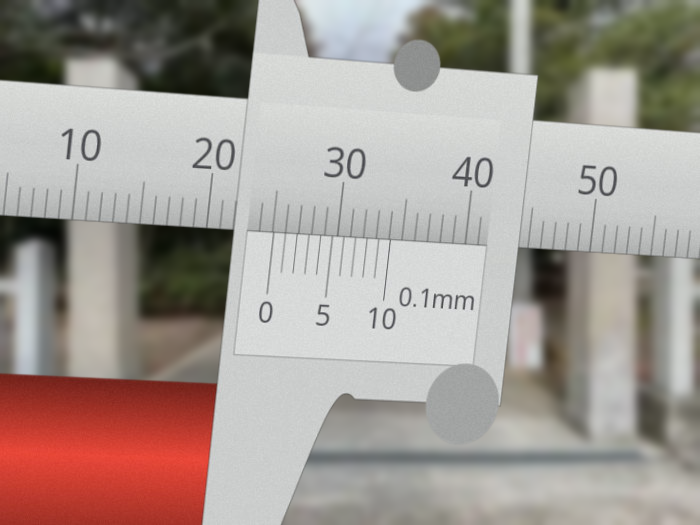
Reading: **25.1** mm
